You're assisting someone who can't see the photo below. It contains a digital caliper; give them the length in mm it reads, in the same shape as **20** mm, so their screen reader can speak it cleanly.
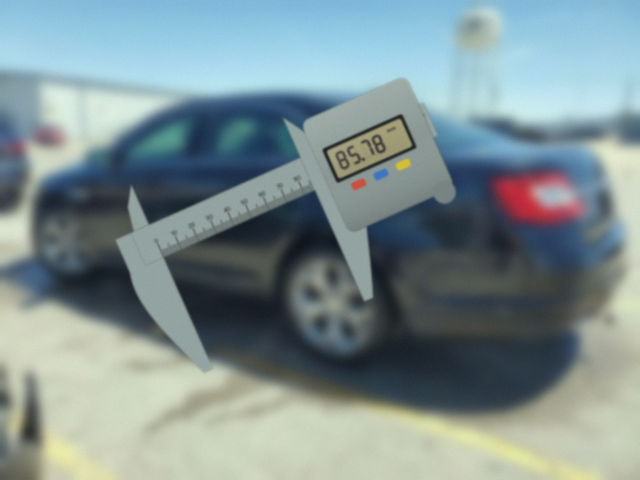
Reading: **85.78** mm
